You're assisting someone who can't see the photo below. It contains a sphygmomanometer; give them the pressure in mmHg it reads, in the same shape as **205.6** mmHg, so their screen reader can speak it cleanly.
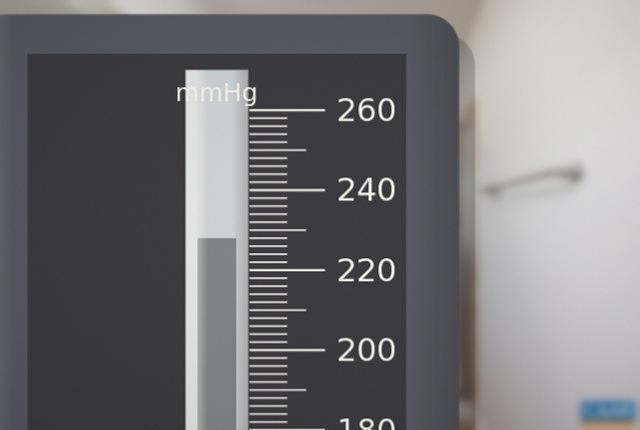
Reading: **228** mmHg
